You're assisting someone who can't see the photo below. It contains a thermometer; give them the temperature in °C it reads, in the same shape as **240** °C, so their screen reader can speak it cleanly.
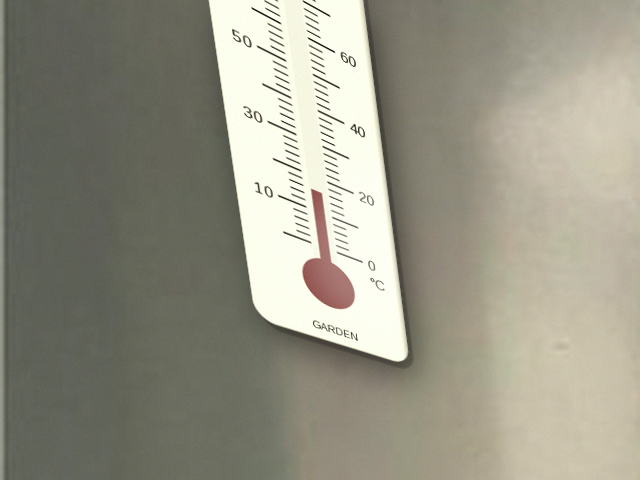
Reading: **16** °C
